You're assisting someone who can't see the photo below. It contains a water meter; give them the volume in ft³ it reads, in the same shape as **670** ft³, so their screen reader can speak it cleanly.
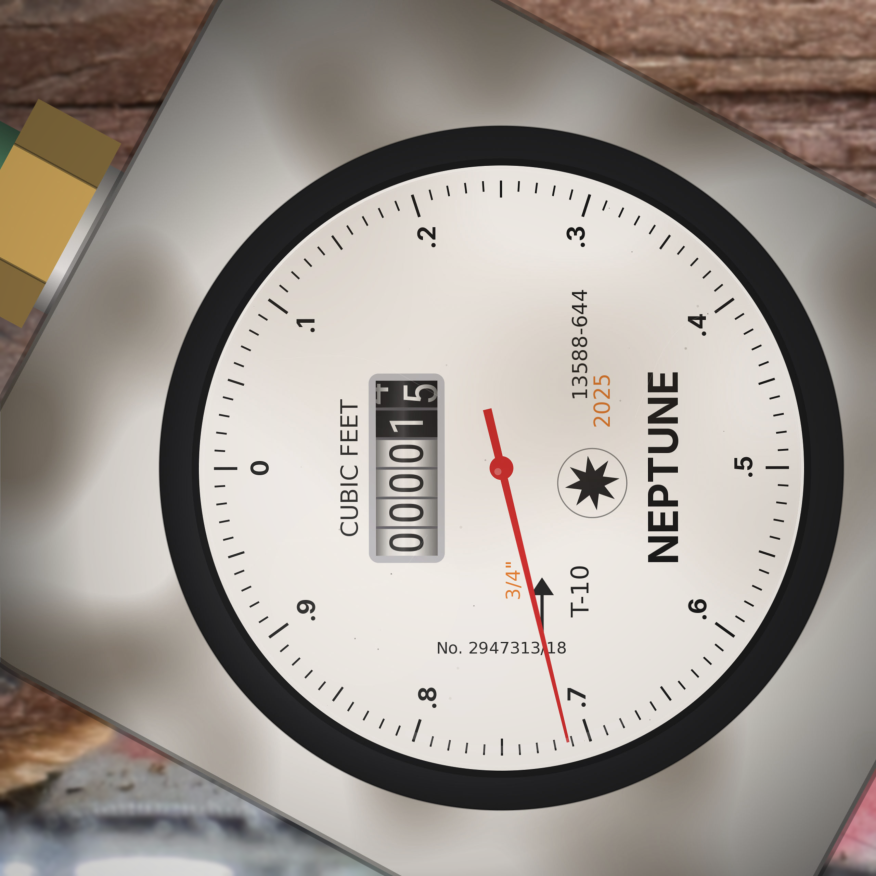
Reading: **14.71** ft³
